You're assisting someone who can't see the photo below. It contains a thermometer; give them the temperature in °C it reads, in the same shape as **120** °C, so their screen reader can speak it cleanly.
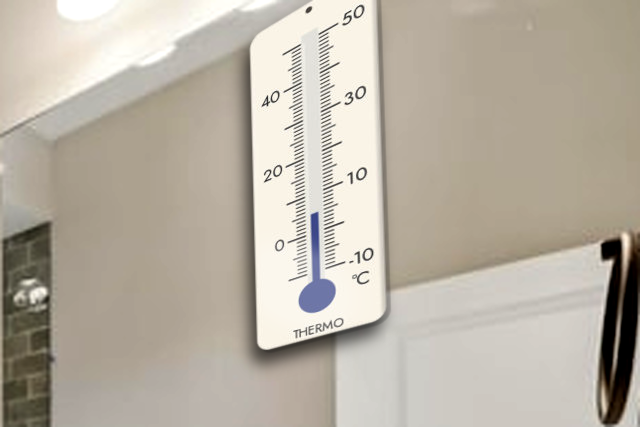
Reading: **5** °C
